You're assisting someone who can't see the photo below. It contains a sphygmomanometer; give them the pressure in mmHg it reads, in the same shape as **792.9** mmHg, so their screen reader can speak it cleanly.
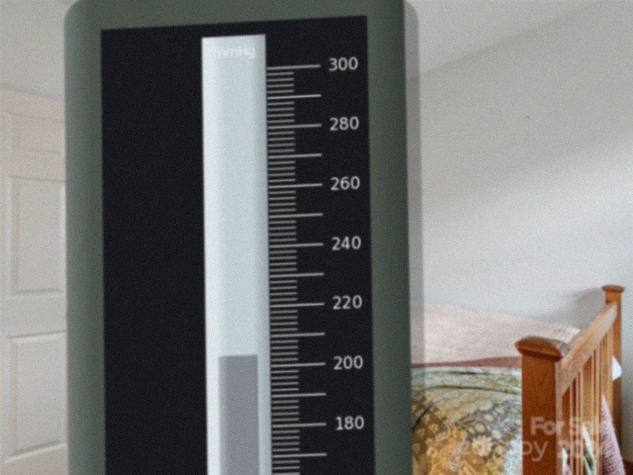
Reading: **204** mmHg
